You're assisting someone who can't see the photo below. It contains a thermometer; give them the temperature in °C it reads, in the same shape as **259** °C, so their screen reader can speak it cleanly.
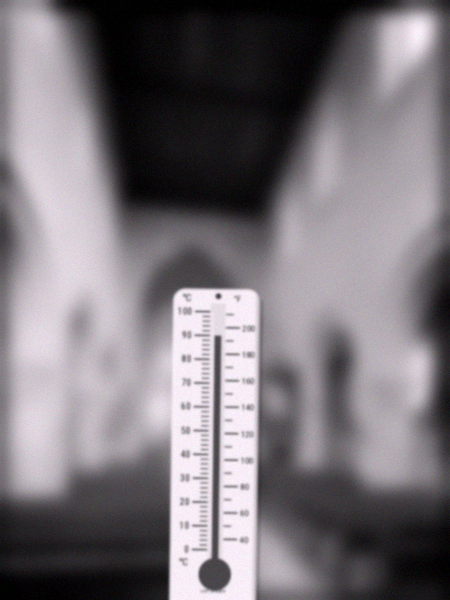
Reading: **90** °C
